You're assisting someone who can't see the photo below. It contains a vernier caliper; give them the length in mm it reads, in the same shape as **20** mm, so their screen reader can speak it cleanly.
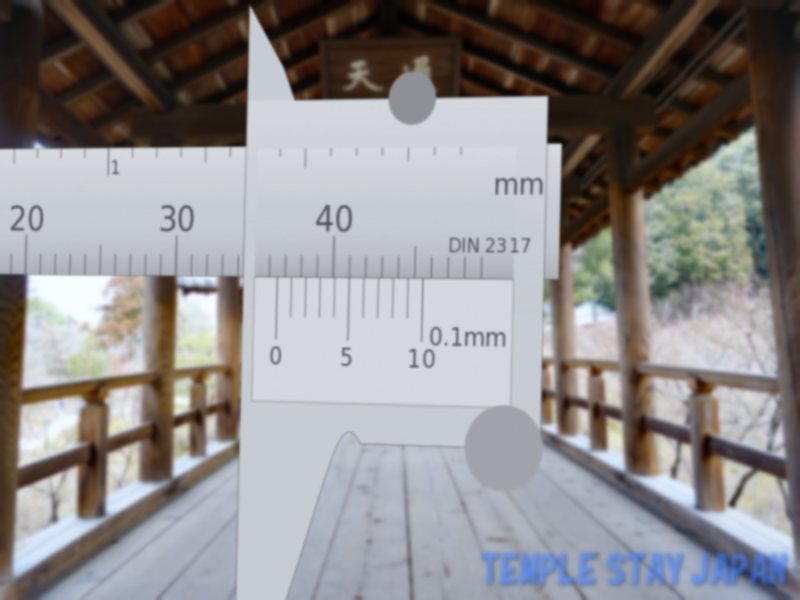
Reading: **36.5** mm
